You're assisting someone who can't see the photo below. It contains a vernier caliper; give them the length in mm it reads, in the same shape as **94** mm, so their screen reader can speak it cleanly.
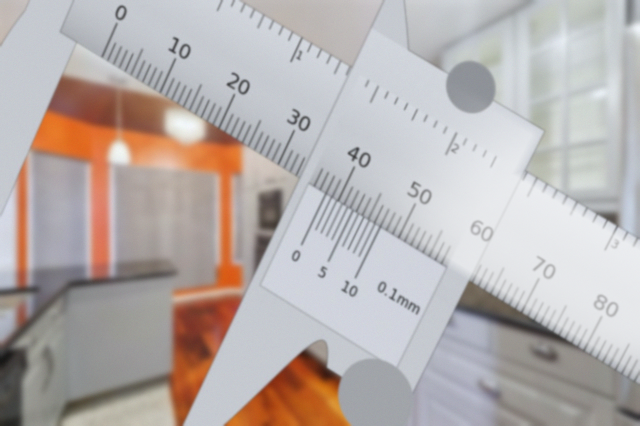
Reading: **38.0** mm
